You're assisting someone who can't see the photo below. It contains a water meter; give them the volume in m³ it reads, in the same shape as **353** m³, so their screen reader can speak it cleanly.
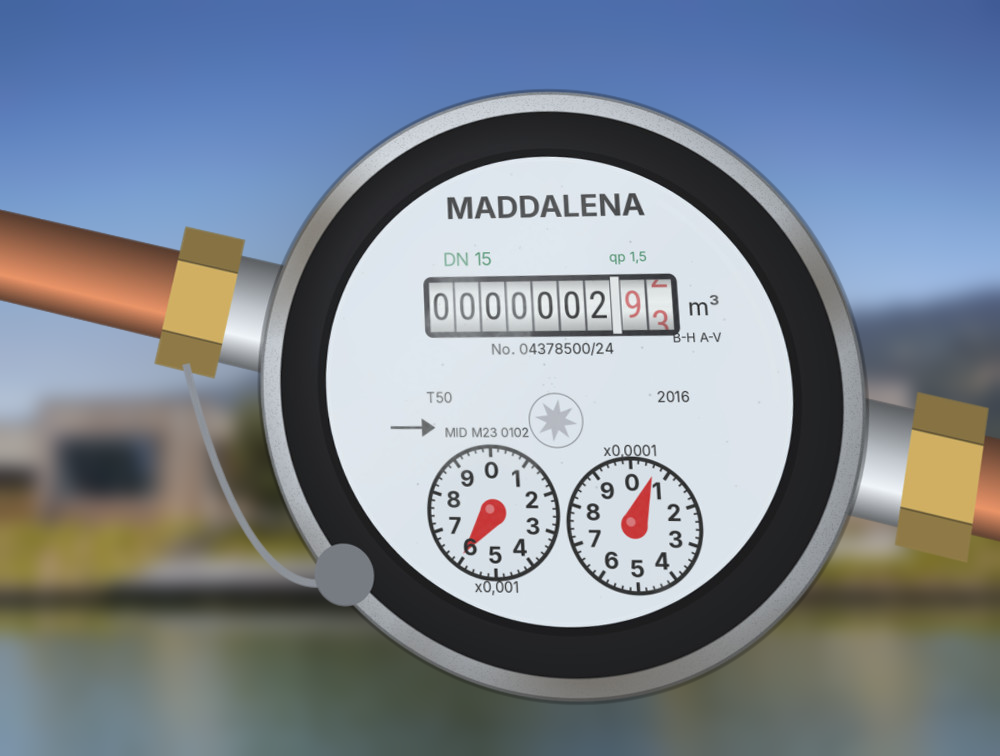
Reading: **2.9260** m³
